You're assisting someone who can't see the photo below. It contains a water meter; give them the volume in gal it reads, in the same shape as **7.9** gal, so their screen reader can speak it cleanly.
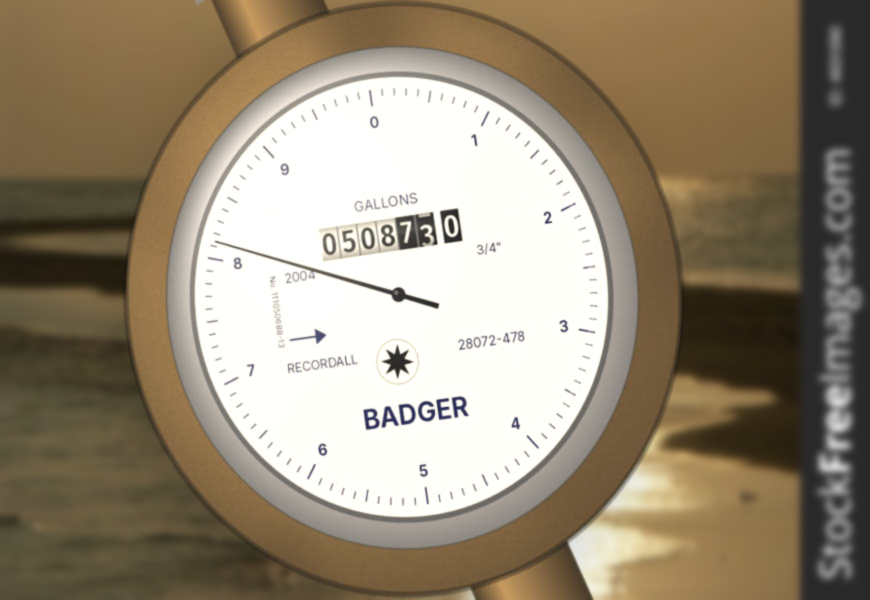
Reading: **508728.1** gal
